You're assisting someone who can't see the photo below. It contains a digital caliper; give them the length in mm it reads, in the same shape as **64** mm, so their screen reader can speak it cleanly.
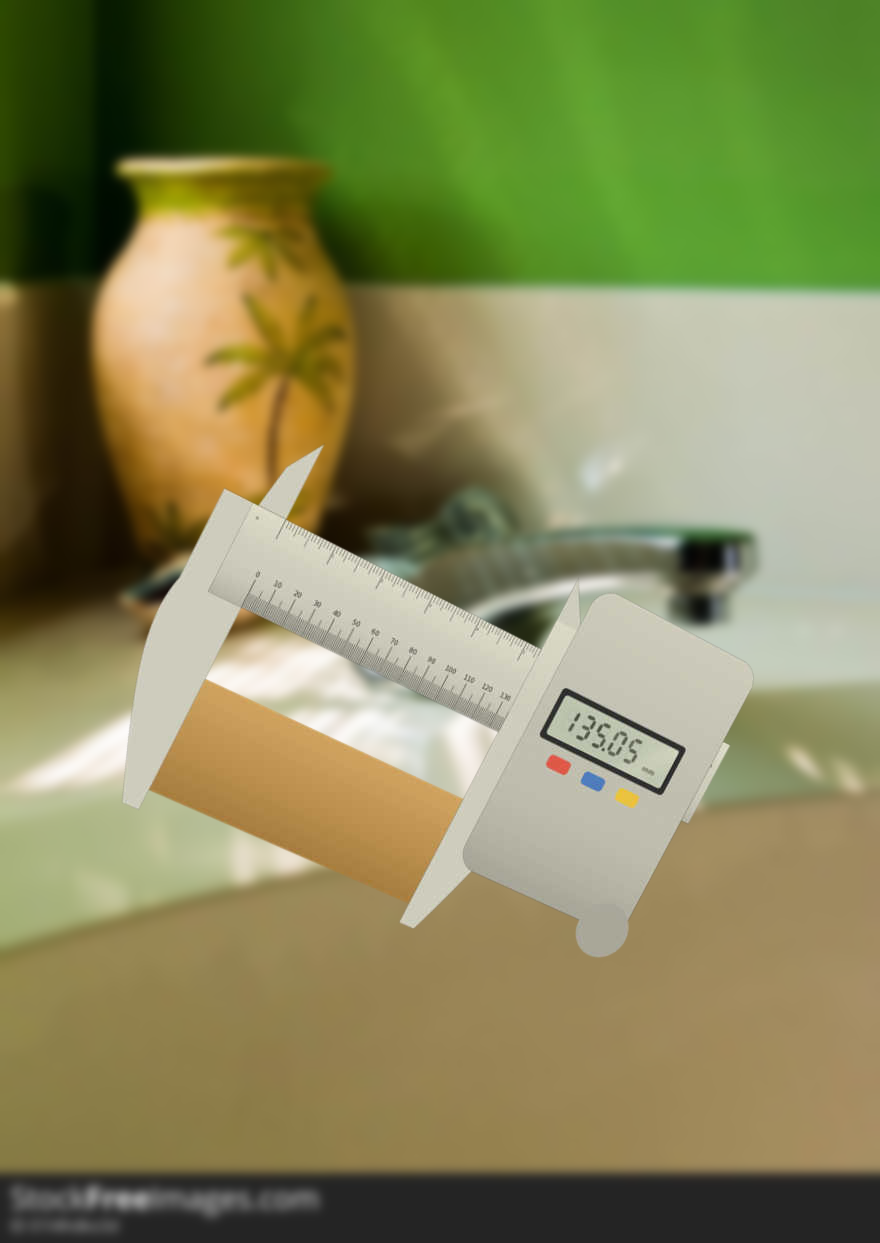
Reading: **135.05** mm
